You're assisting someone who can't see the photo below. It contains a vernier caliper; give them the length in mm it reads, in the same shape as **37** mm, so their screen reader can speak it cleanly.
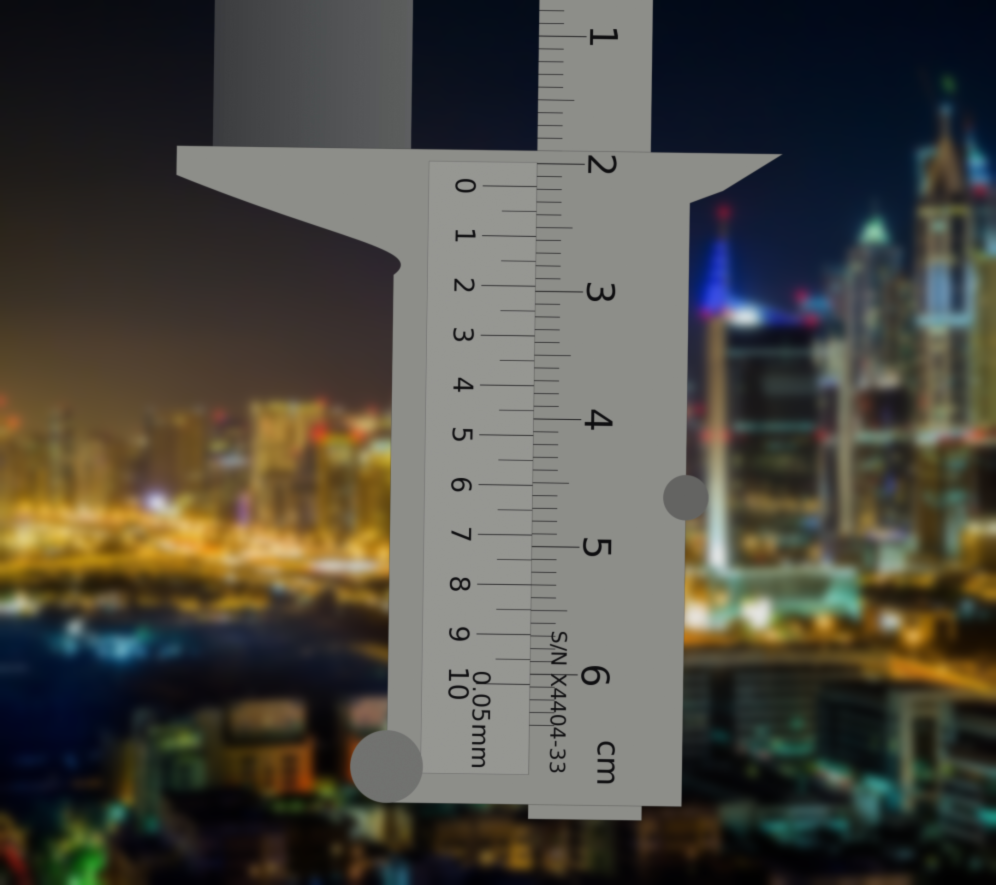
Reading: **21.8** mm
